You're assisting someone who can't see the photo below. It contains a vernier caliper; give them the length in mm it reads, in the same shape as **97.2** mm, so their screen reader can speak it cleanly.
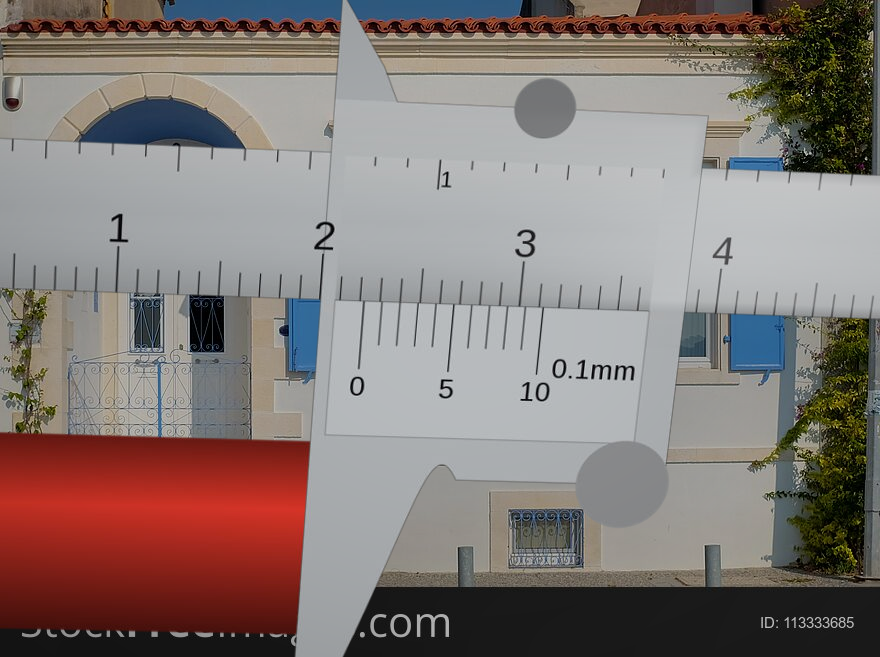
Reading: **22.2** mm
